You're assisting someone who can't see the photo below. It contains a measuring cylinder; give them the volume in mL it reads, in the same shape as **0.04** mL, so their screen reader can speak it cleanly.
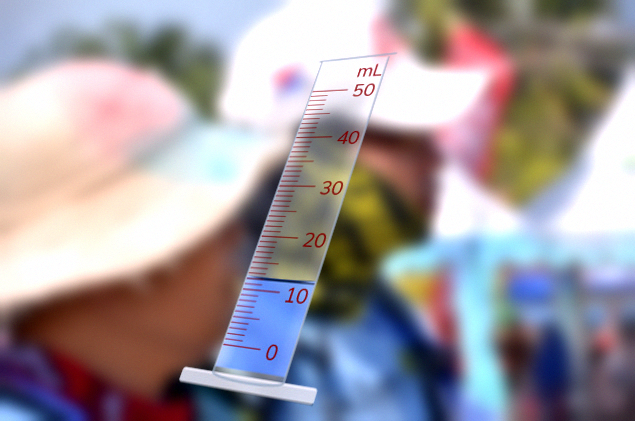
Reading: **12** mL
